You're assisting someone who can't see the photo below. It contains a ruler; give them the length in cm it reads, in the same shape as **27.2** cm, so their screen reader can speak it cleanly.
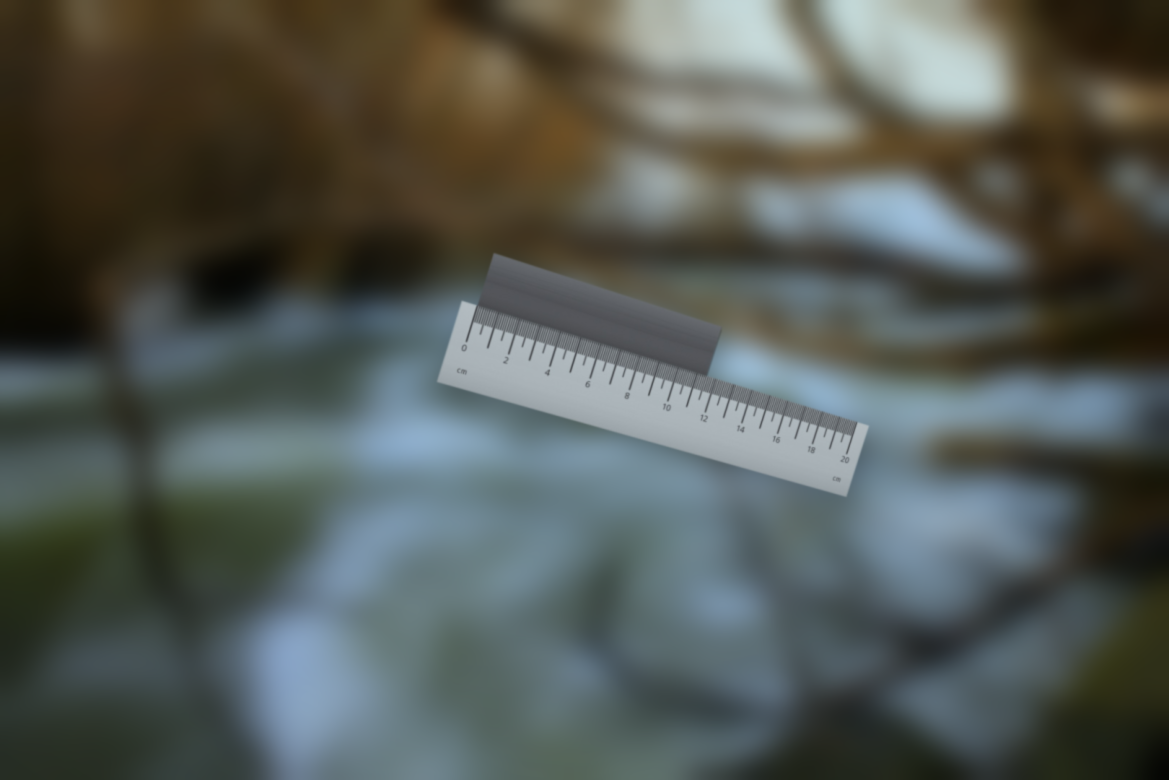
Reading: **11.5** cm
